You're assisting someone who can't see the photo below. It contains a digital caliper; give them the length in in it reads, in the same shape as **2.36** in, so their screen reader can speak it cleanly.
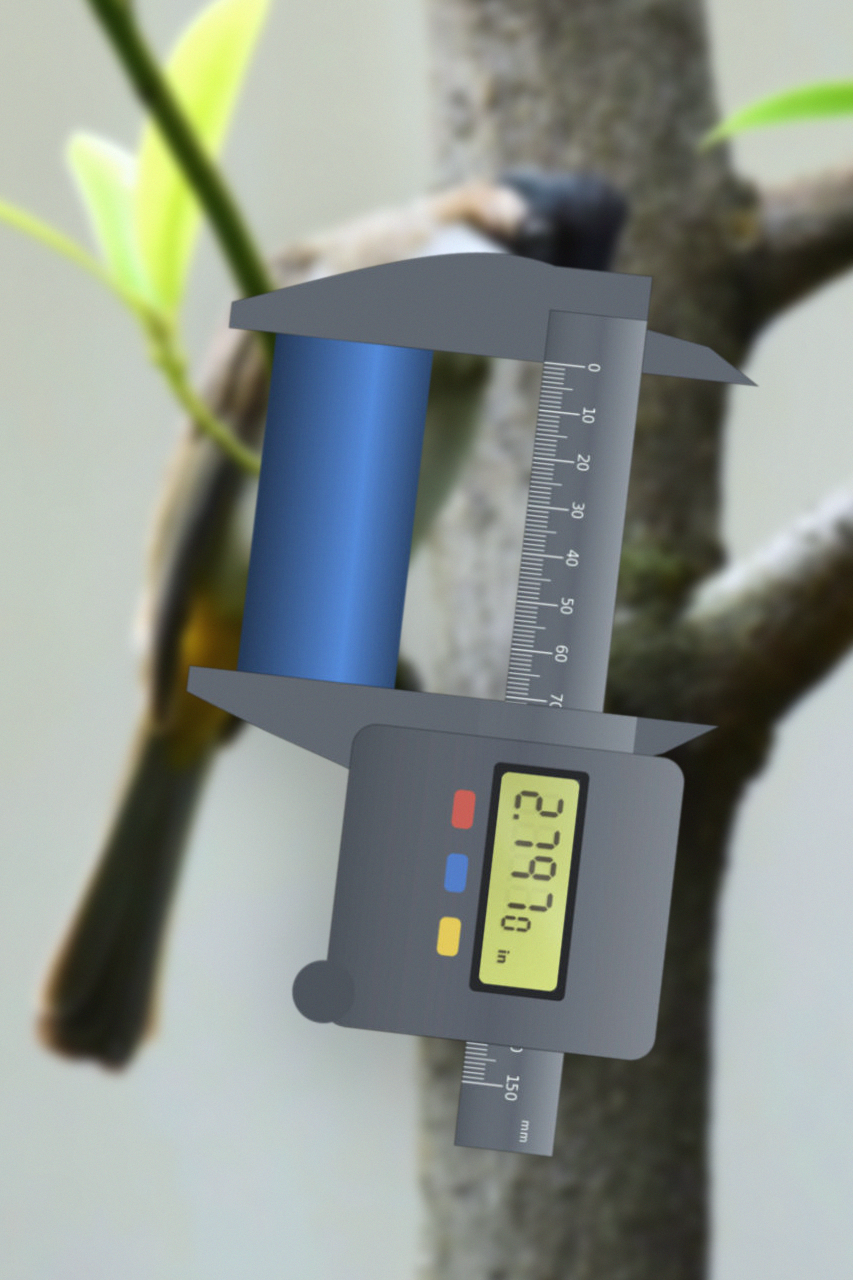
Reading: **2.7970** in
